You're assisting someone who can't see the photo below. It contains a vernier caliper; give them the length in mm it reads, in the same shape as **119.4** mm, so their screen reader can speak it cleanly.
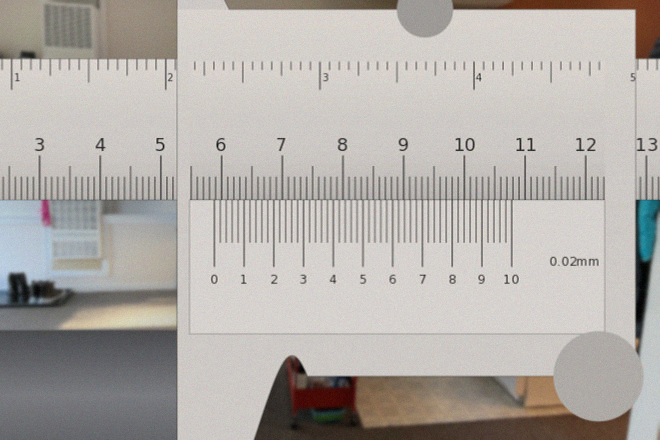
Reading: **58.8** mm
